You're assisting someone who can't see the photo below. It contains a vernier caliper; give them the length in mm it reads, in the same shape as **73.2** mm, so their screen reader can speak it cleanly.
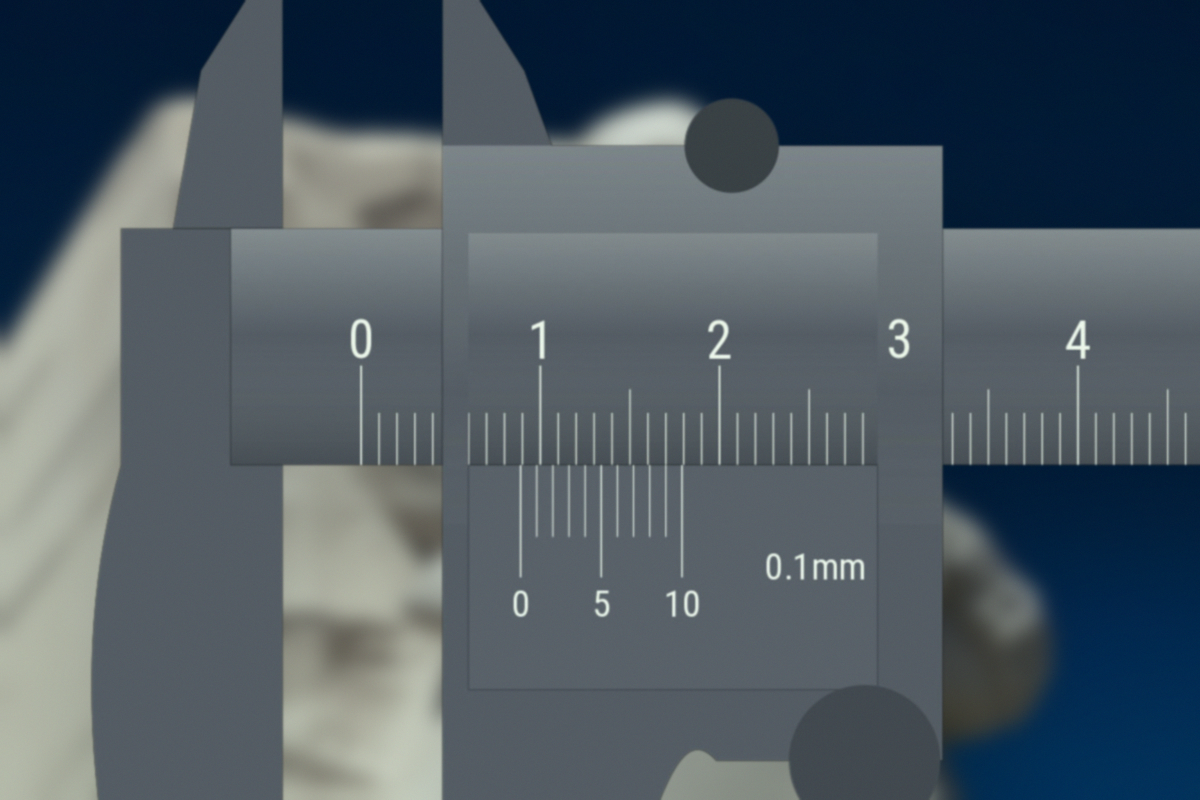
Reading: **8.9** mm
